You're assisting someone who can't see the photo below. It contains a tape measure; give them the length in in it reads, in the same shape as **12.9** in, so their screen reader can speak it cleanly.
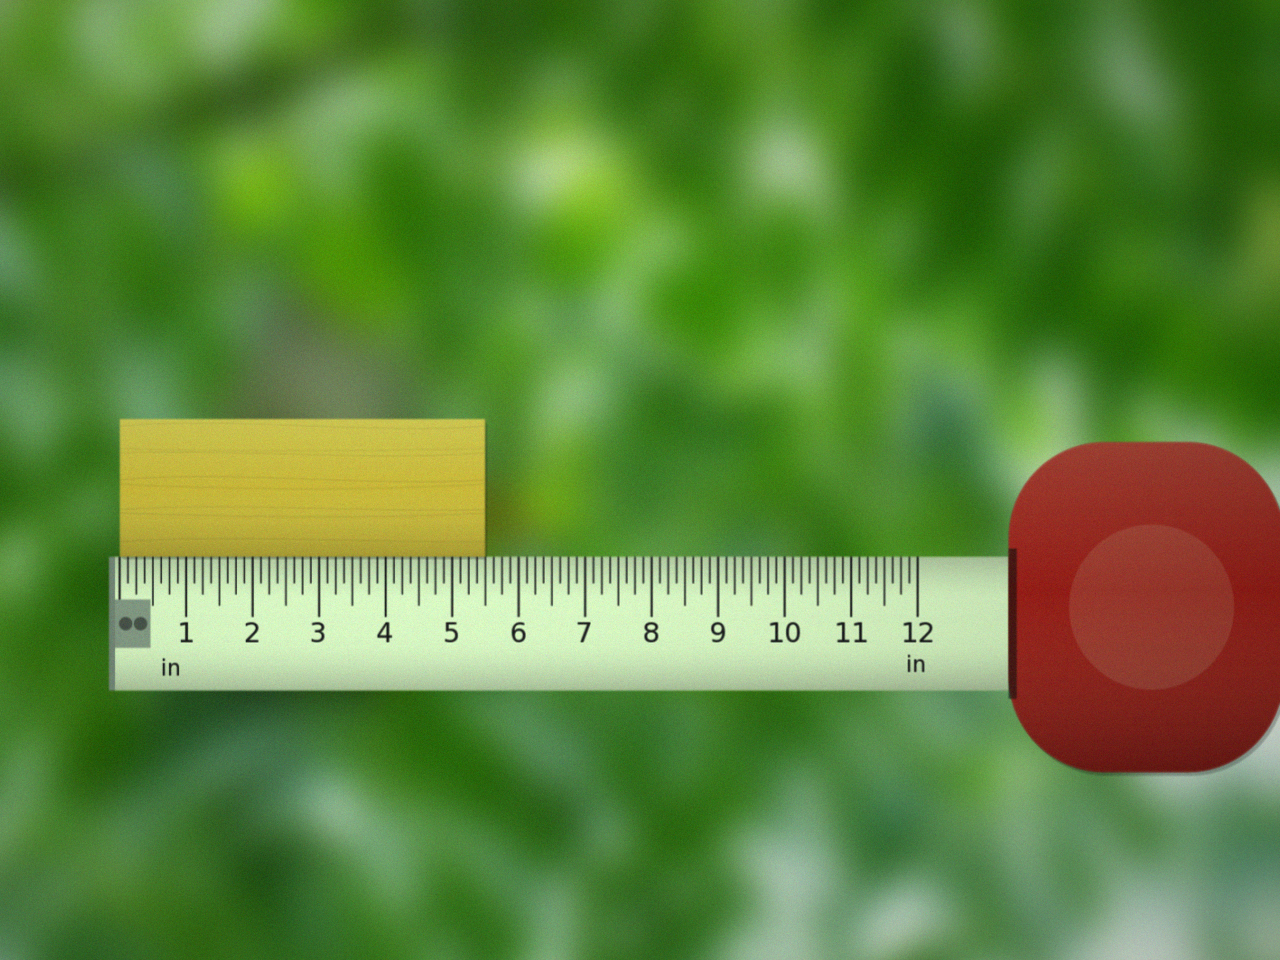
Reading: **5.5** in
